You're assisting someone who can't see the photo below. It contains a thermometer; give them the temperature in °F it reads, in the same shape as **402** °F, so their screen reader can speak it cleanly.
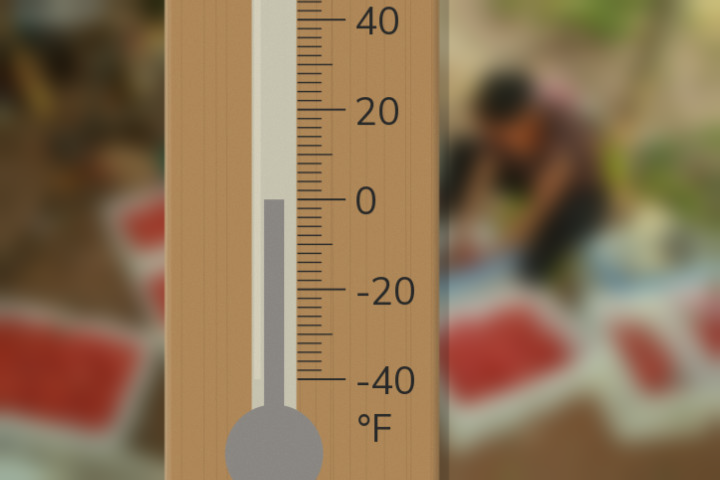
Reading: **0** °F
